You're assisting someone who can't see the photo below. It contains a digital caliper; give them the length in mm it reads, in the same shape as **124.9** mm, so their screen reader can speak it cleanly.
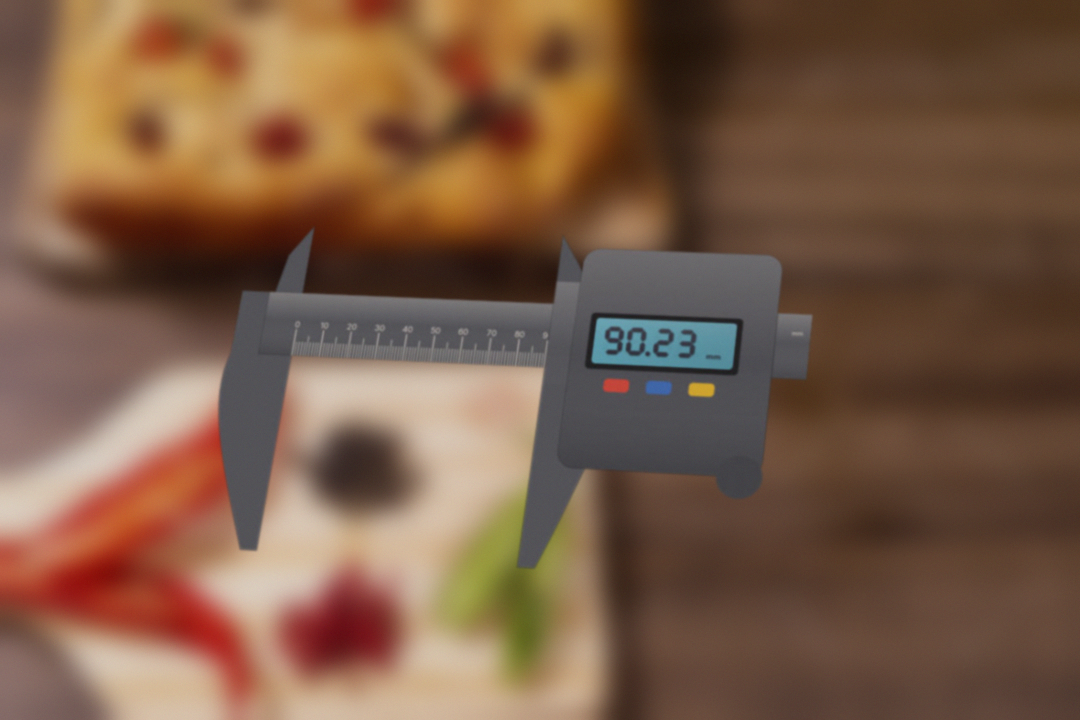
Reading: **90.23** mm
